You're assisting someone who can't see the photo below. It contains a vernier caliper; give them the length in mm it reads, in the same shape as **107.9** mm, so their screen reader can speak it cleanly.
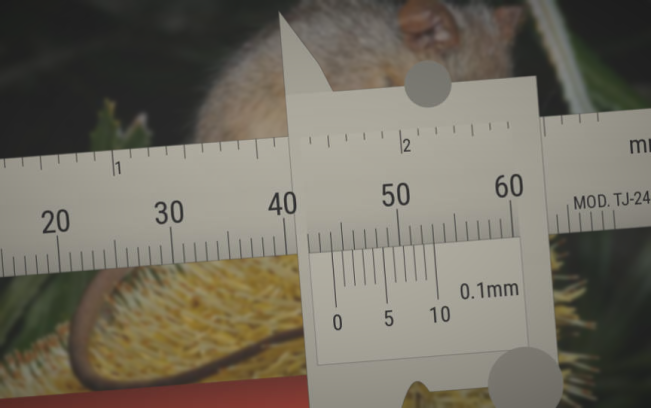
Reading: **44.0** mm
